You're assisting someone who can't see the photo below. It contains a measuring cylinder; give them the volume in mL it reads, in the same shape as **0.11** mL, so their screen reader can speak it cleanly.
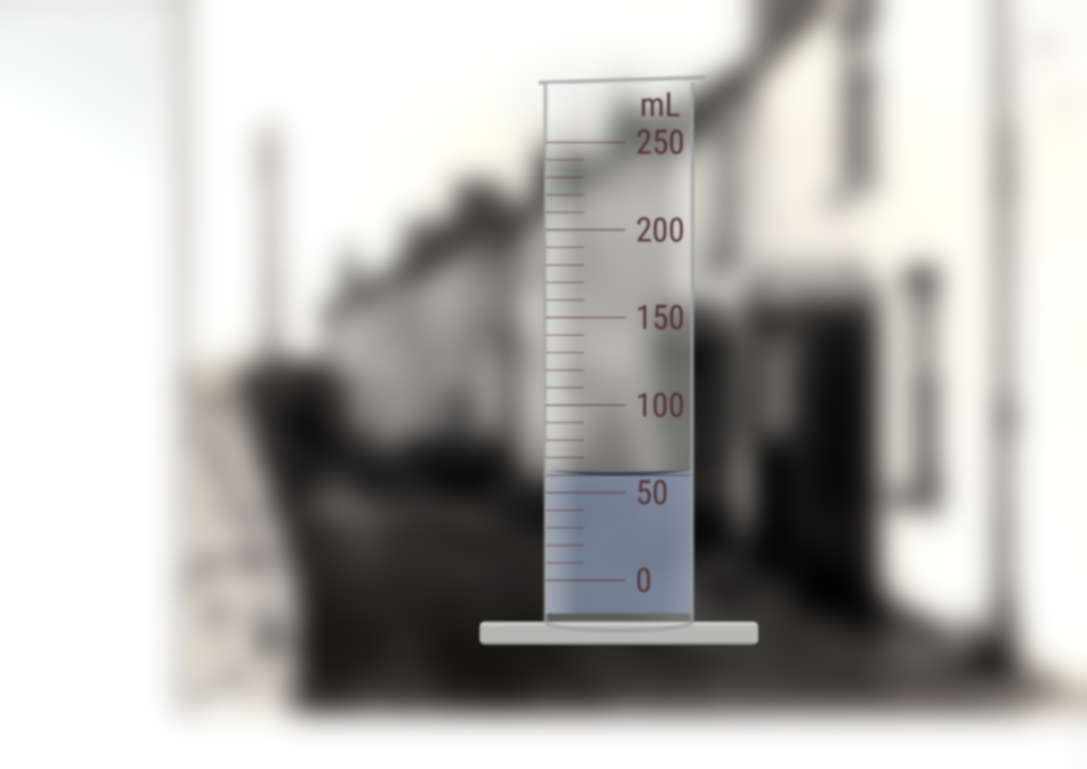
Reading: **60** mL
